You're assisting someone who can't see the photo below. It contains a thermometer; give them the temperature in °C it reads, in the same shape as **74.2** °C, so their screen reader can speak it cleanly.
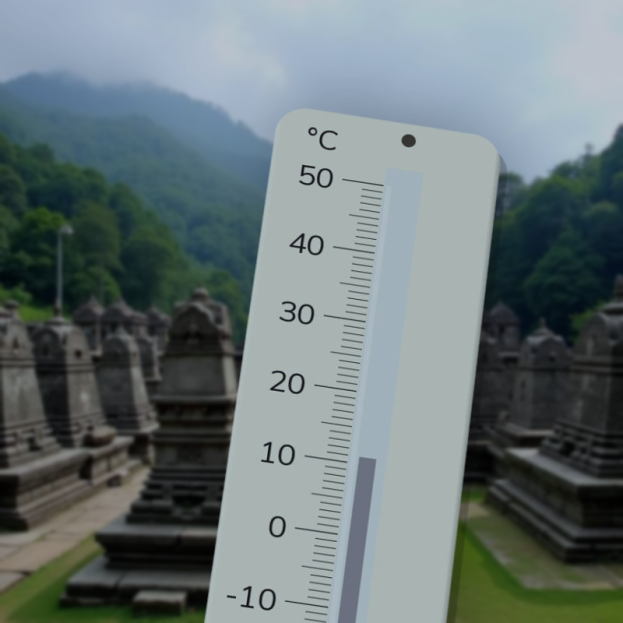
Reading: **11** °C
